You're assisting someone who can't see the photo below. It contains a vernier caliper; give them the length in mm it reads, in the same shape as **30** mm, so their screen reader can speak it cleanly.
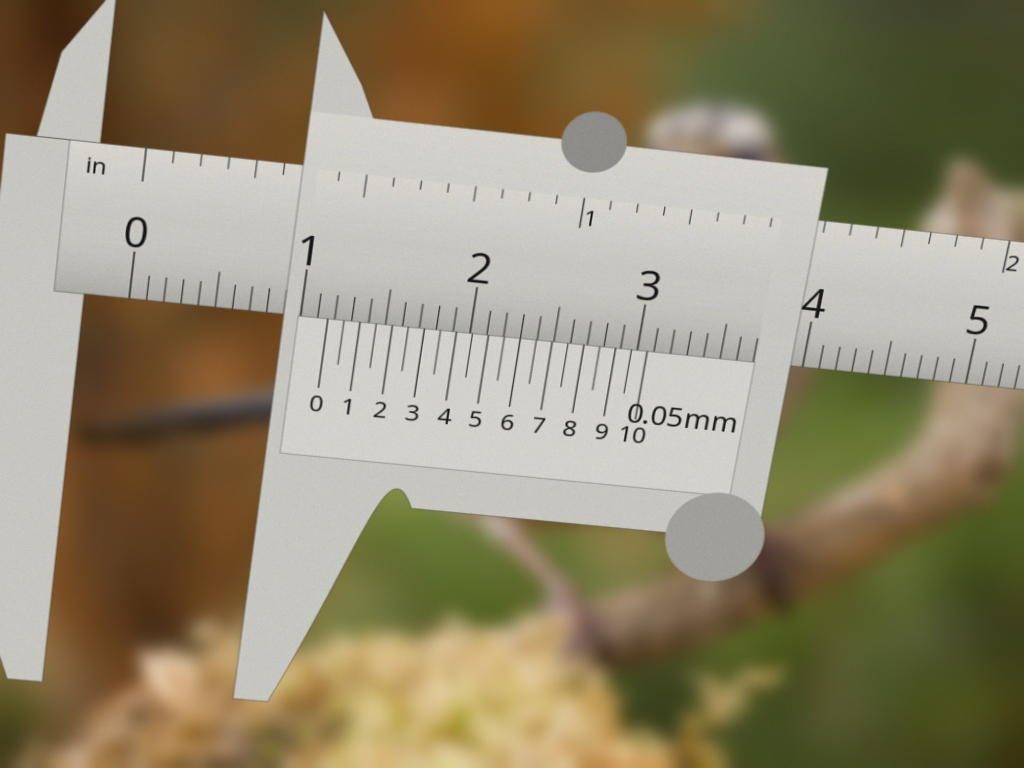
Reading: **11.6** mm
